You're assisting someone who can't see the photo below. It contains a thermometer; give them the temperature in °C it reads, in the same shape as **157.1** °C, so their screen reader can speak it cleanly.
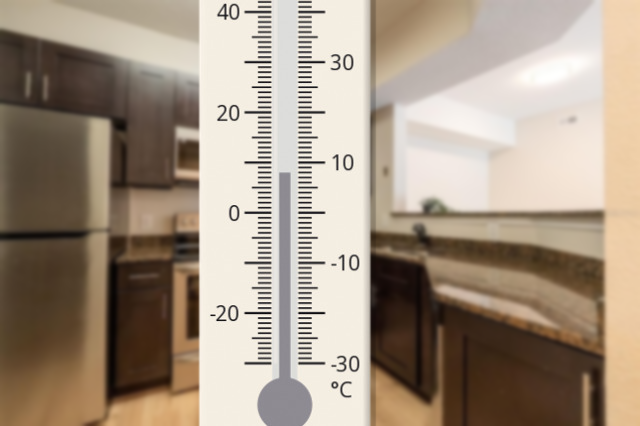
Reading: **8** °C
